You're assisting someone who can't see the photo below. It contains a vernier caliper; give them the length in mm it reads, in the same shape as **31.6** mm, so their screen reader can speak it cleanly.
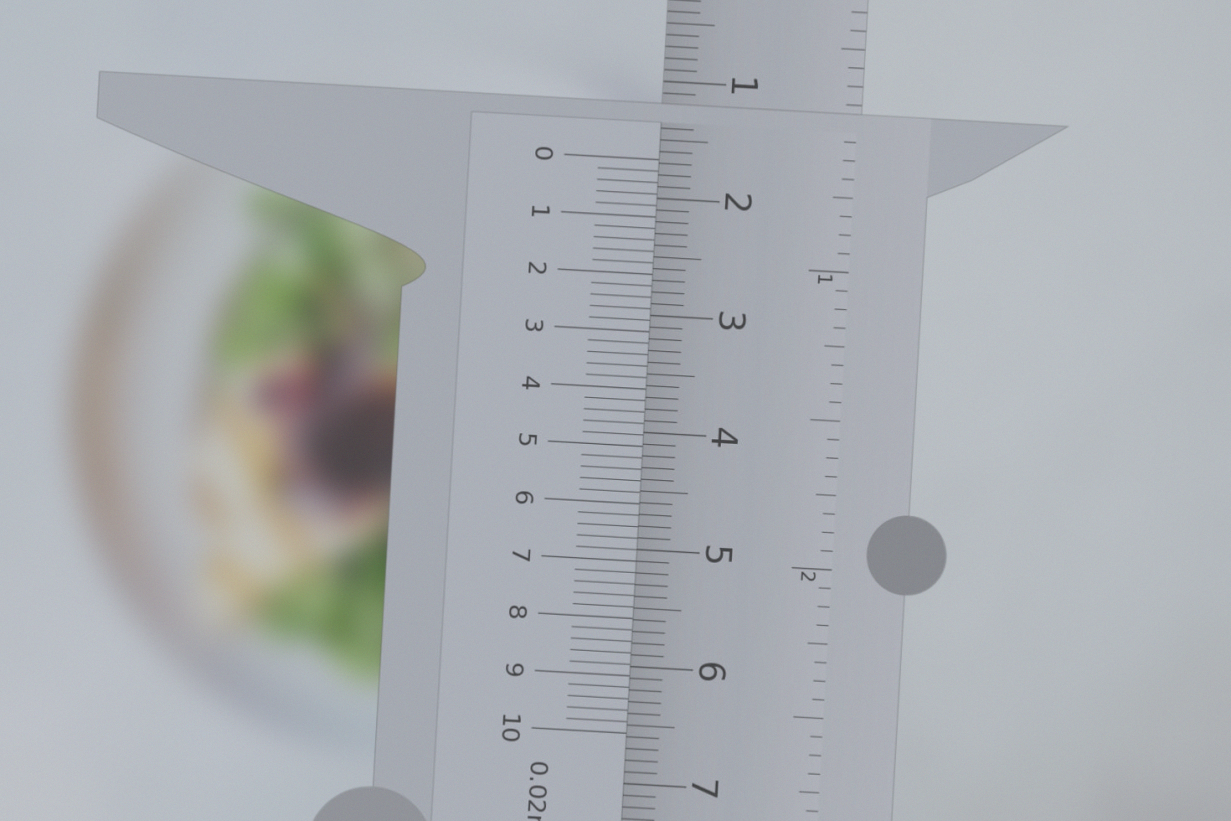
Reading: **16.7** mm
